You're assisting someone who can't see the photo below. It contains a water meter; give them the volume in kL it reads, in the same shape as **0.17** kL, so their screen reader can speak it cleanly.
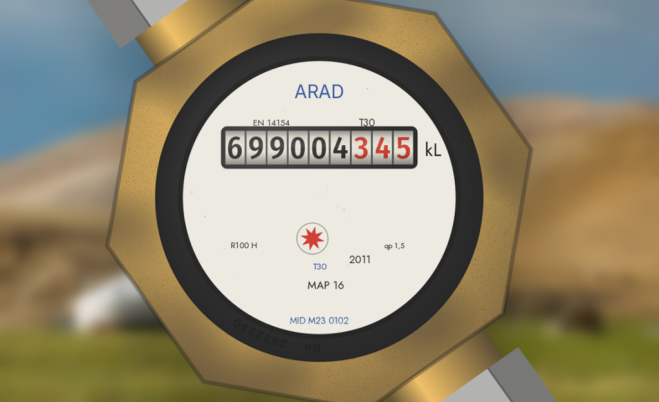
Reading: **699004.345** kL
